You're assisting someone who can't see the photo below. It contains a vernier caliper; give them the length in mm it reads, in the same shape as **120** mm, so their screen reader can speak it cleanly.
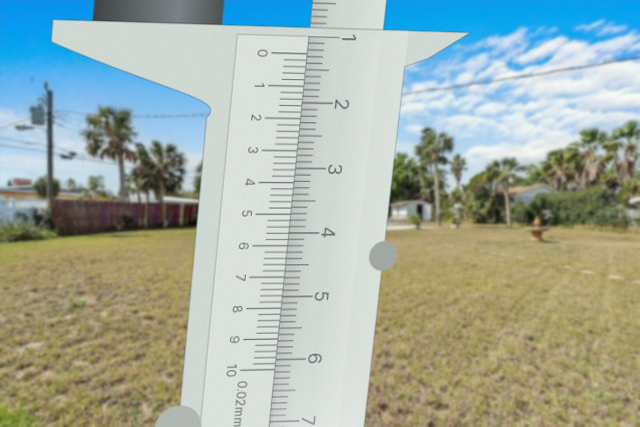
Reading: **12.6** mm
